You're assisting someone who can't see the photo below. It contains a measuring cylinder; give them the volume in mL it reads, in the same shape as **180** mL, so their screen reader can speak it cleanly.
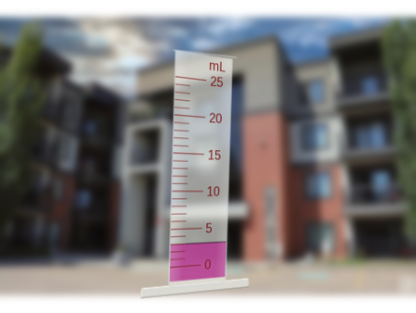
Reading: **3** mL
